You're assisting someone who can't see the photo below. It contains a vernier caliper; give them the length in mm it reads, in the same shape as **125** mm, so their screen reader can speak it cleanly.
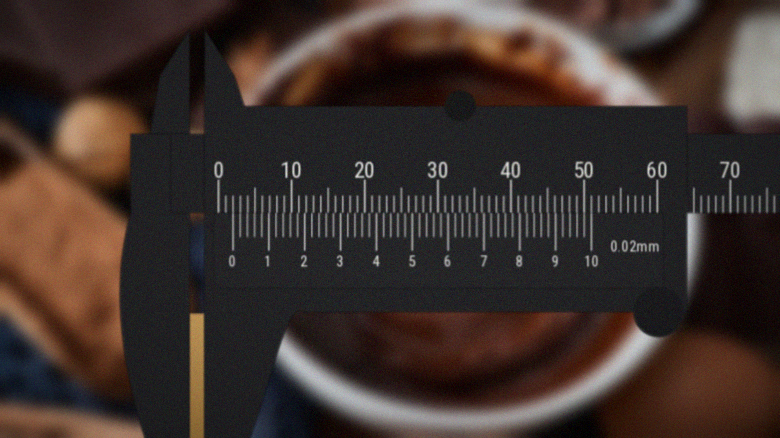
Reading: **2.0** mm
